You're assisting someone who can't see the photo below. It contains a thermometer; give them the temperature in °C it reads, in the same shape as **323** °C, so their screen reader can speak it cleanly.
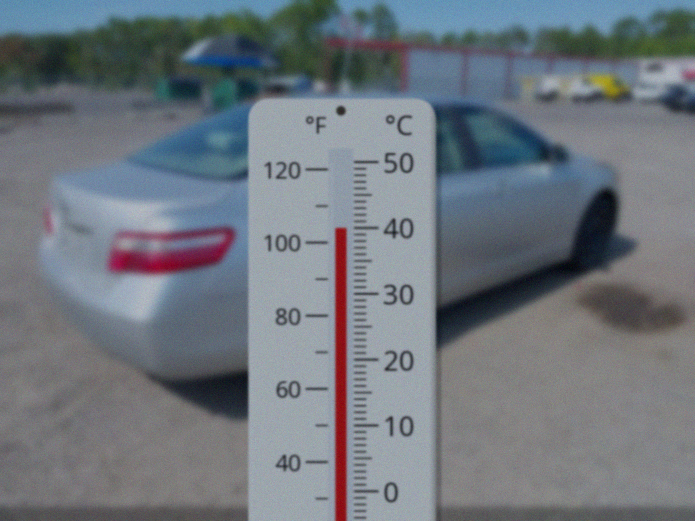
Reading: **40** °C
